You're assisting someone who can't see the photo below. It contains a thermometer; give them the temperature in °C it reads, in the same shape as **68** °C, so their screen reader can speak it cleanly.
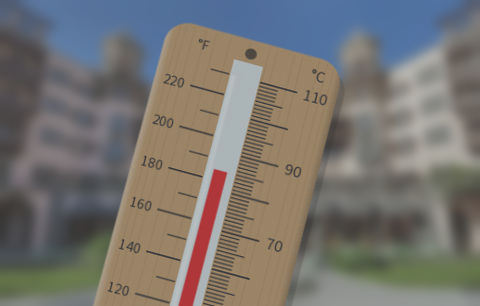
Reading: **85** °C
